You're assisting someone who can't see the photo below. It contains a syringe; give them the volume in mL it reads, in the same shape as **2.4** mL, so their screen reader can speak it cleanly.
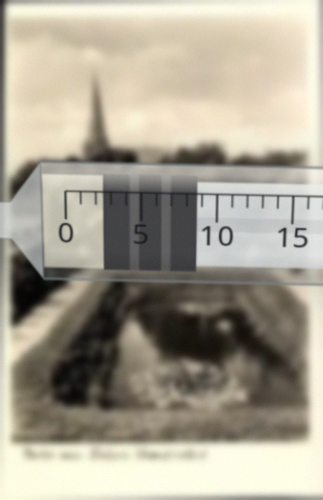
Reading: **2.5** mL
